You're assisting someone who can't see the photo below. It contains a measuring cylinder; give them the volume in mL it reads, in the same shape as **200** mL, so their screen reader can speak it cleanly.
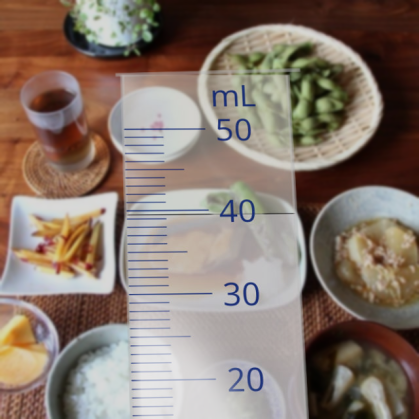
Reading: **39.5** mL
